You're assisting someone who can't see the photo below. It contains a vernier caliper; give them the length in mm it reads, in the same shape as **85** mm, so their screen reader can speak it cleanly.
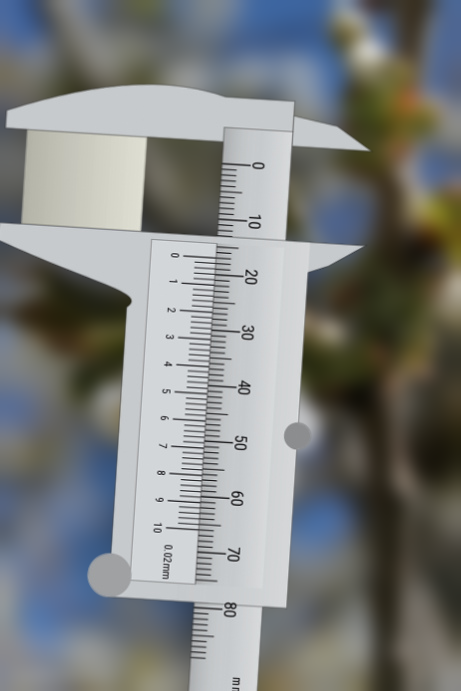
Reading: **17.0** mm
